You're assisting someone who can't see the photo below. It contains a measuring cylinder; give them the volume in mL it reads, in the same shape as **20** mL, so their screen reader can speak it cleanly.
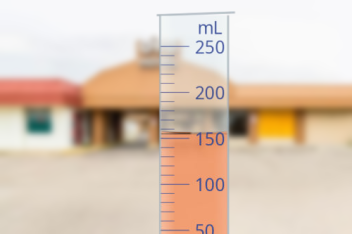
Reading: **155** mL
